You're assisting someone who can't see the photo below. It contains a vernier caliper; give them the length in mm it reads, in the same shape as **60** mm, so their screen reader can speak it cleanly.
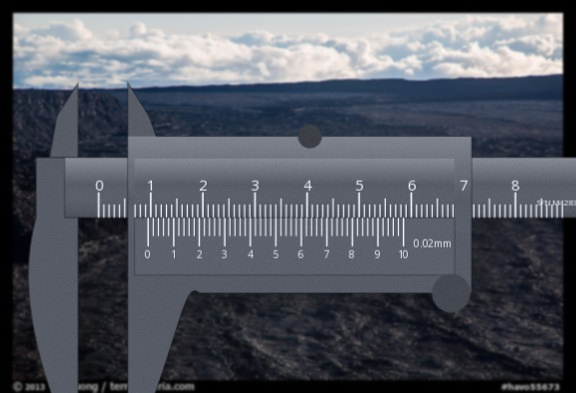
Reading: **9.5** mm
